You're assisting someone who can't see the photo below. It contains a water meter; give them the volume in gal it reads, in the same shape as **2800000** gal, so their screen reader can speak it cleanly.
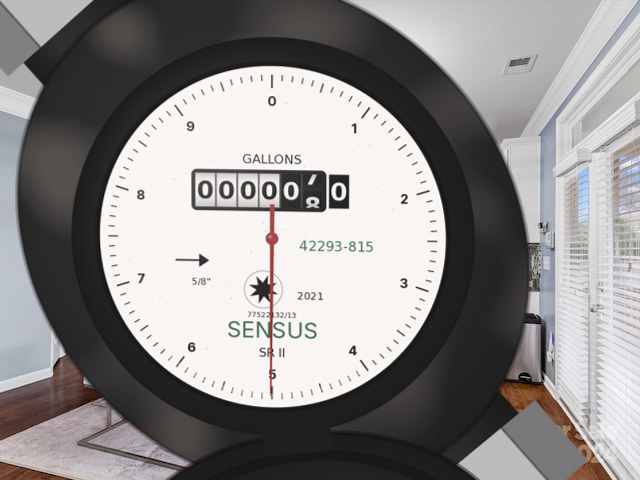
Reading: **75.0** gal
